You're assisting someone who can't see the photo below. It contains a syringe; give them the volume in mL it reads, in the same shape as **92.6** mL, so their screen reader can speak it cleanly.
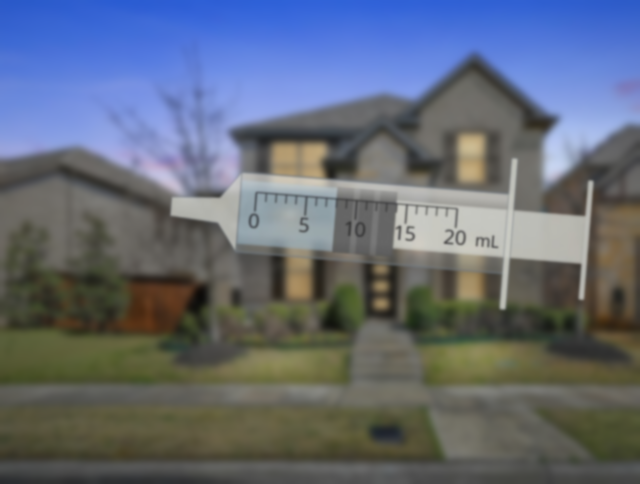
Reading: **8** mL
